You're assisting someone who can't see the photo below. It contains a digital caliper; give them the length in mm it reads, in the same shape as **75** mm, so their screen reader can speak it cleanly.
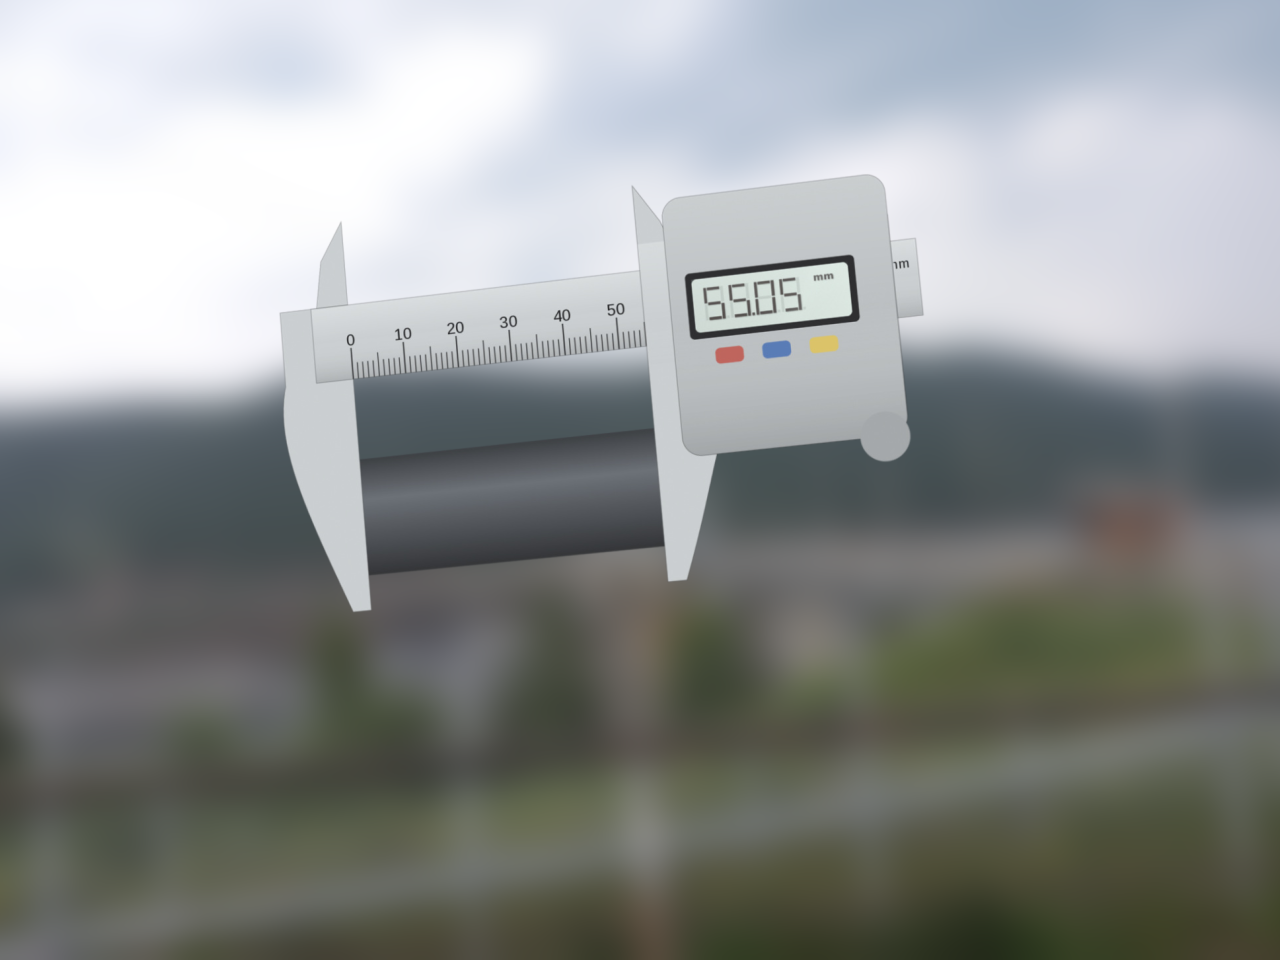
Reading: **55.05** mm
